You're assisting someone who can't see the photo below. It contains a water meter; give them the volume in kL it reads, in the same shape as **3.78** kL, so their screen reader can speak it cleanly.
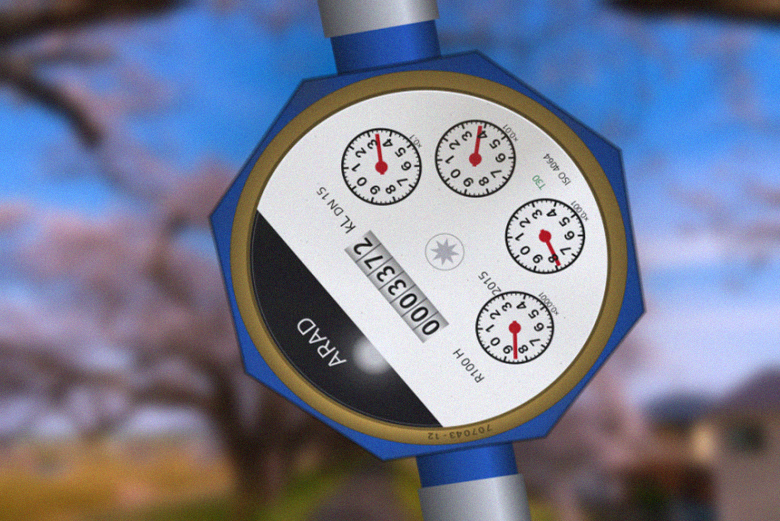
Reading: **3372.3378** kL
